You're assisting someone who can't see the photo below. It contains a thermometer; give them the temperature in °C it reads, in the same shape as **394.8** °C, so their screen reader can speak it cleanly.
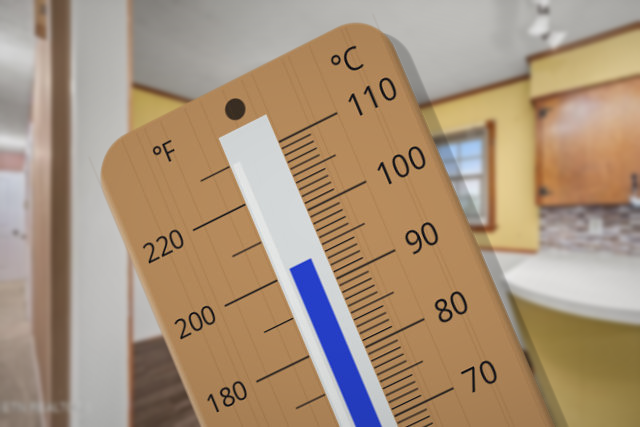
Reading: **94** °C
